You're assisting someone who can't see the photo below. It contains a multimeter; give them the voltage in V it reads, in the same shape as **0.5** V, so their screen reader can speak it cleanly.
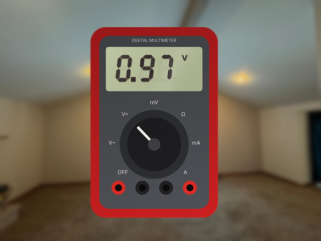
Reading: **0.97** V
